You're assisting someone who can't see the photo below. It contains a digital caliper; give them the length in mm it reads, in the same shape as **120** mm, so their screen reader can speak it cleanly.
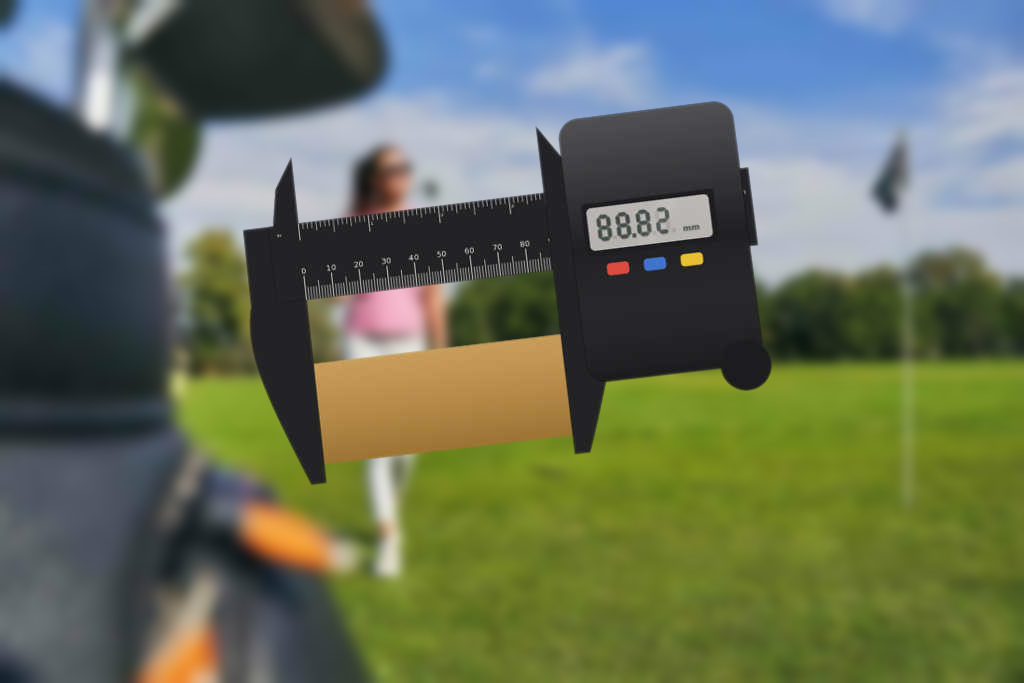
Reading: **88.82** mm
